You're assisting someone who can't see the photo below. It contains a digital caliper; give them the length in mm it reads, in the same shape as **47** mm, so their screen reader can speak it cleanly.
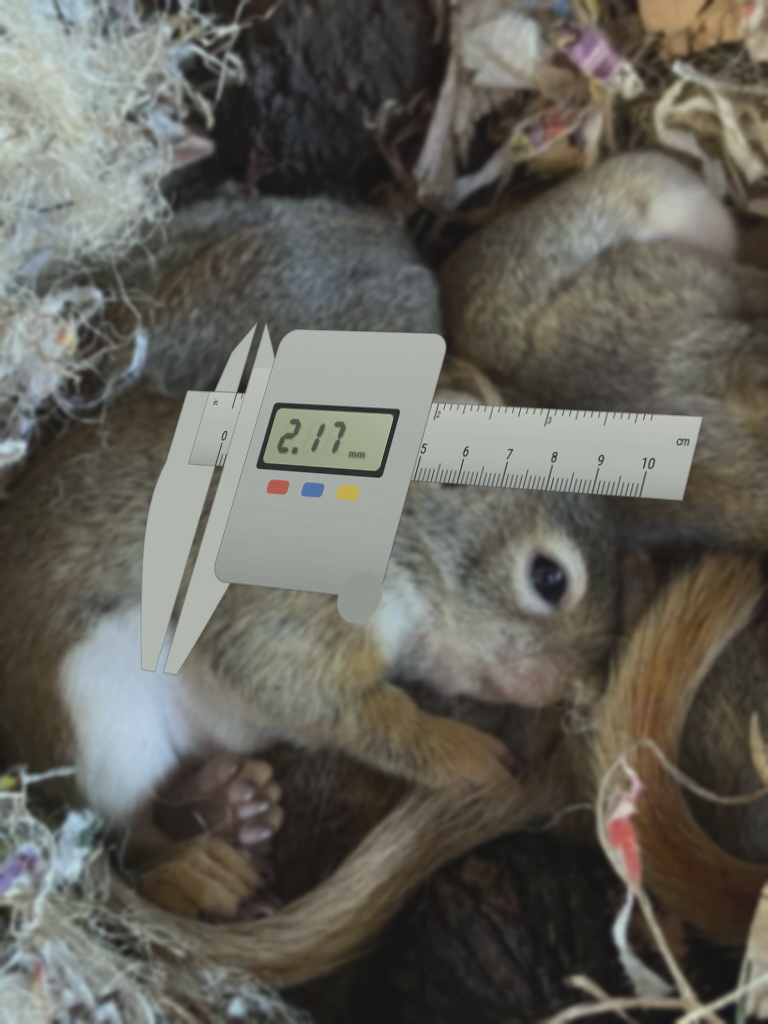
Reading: **2.17** mm
